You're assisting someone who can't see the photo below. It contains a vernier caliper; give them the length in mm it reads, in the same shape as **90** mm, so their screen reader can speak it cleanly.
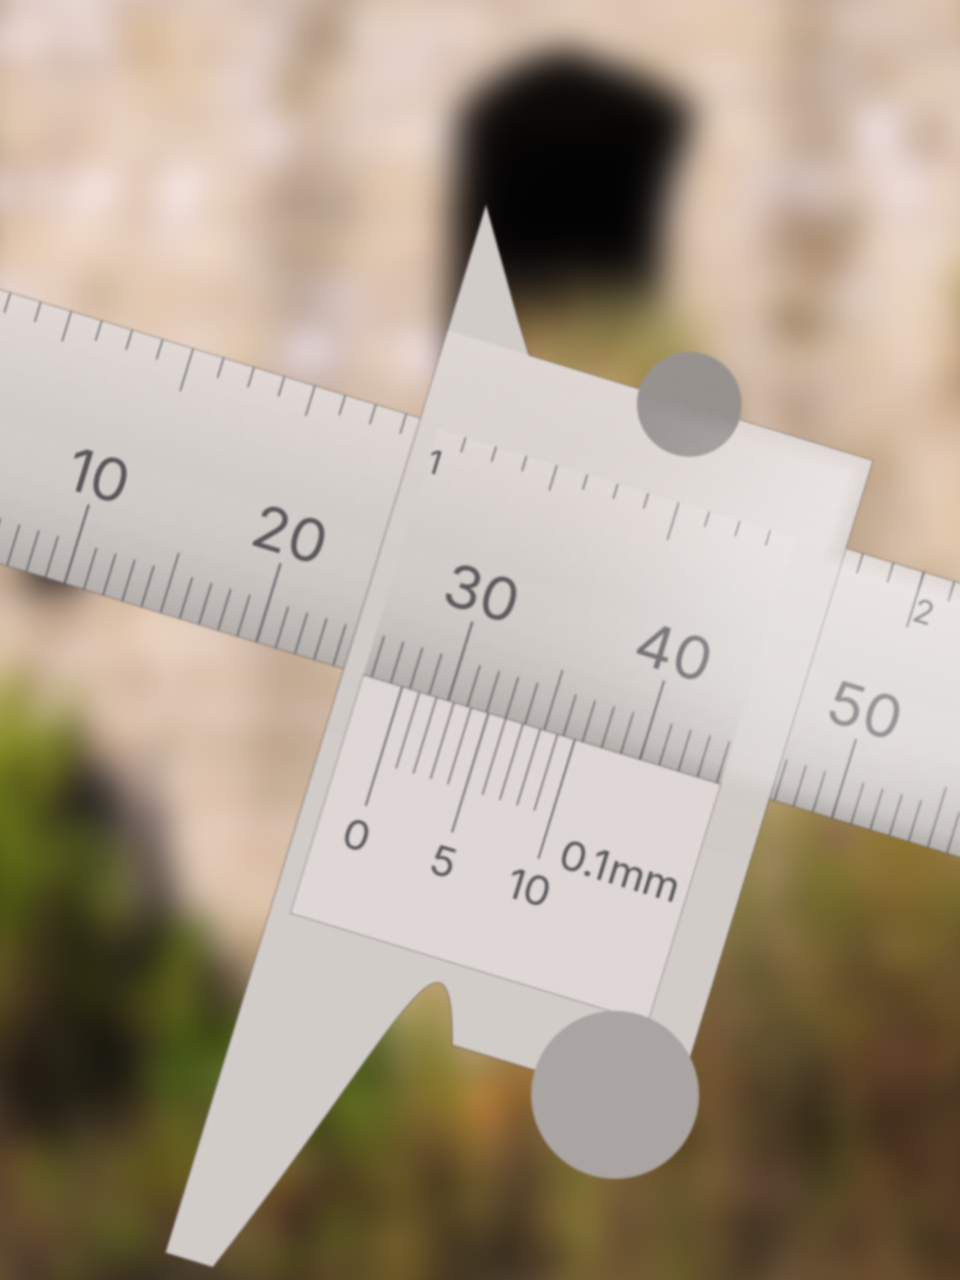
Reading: **27.6** mm
